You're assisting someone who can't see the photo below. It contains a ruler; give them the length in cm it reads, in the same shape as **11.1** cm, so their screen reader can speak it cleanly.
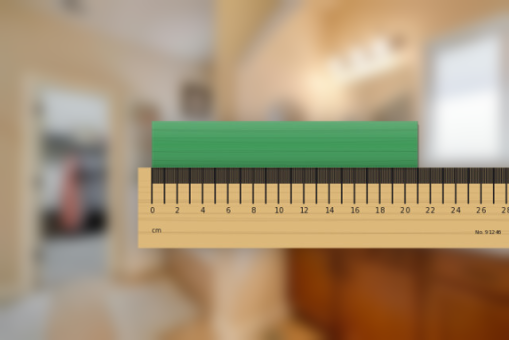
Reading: **21** cm
